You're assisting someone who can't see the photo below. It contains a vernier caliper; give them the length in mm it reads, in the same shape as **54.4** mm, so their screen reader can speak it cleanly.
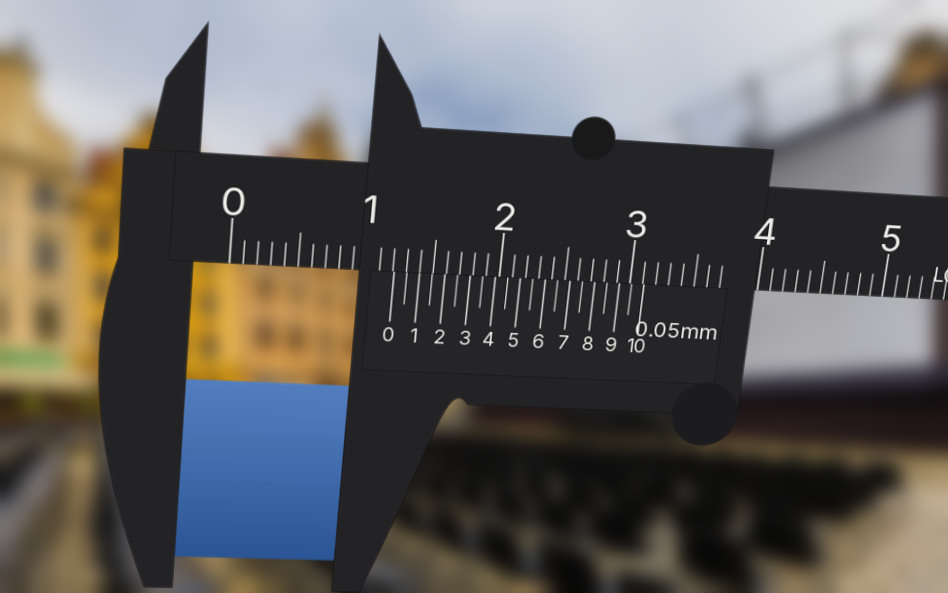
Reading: **12.1** mm
